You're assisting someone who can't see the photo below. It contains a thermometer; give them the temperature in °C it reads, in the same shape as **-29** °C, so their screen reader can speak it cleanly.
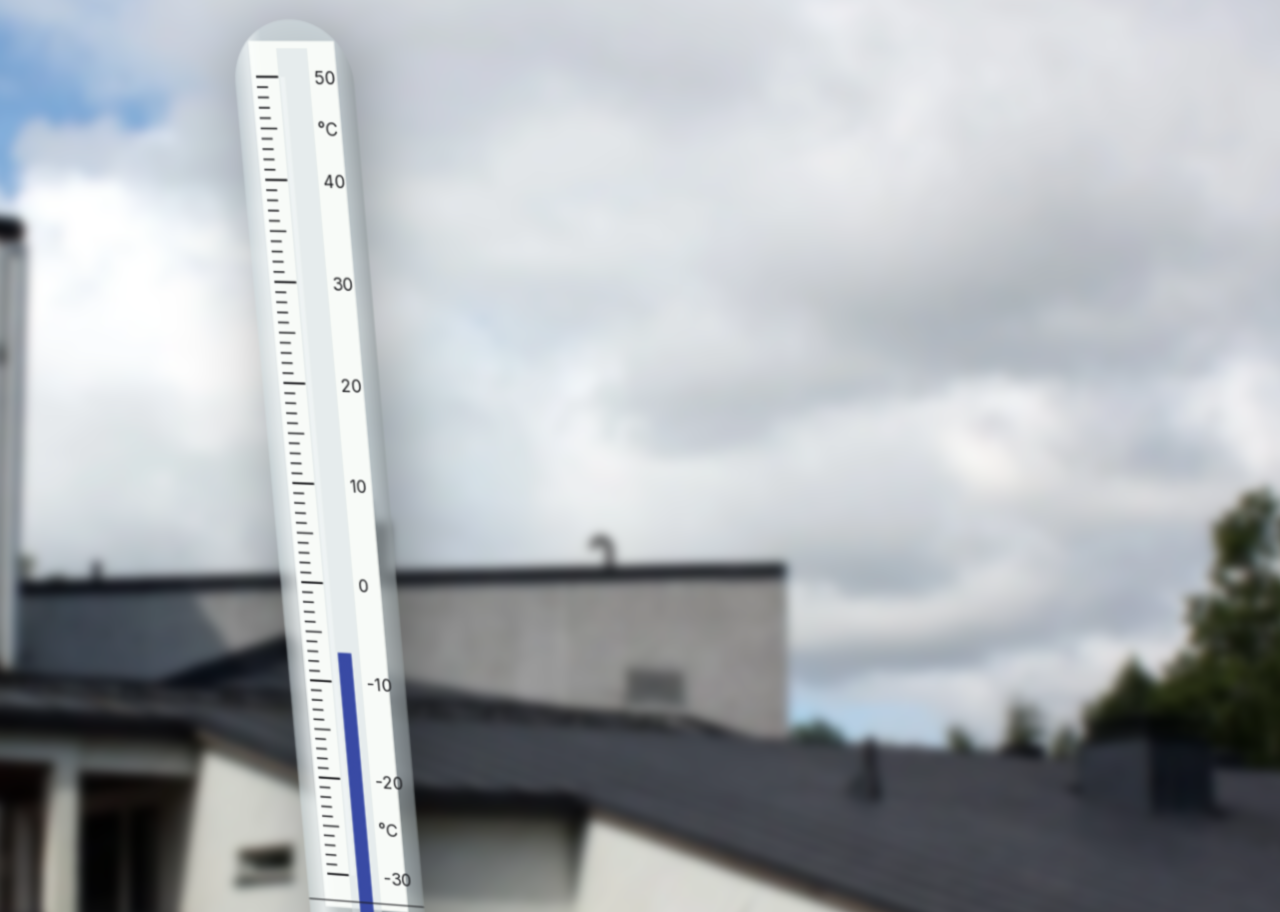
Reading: **-7** °C
